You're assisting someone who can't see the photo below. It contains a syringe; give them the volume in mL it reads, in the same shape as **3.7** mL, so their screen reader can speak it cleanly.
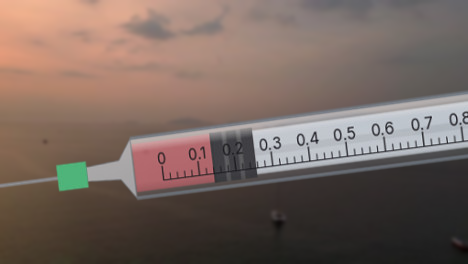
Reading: **0.14** mL
